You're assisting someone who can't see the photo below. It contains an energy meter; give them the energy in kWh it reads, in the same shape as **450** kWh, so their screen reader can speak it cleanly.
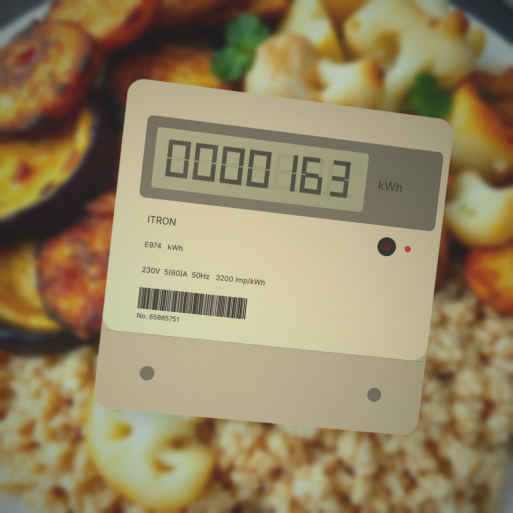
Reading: **163** kWh
